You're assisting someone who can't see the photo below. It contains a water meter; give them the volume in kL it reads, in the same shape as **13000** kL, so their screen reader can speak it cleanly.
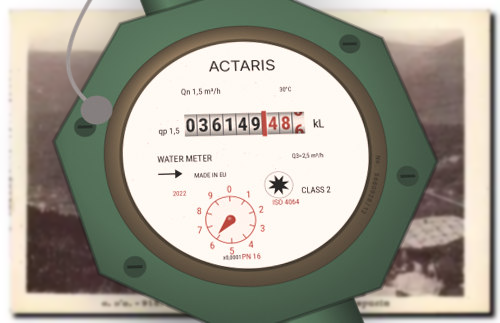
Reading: **36149.4856** kL
